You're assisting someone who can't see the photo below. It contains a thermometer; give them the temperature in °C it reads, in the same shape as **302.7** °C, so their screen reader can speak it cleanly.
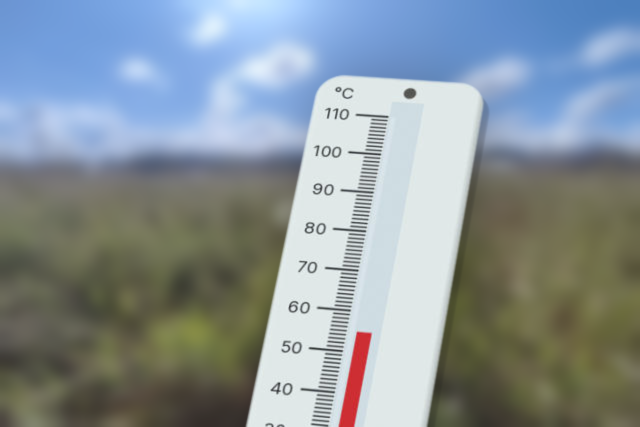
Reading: **55** °C
